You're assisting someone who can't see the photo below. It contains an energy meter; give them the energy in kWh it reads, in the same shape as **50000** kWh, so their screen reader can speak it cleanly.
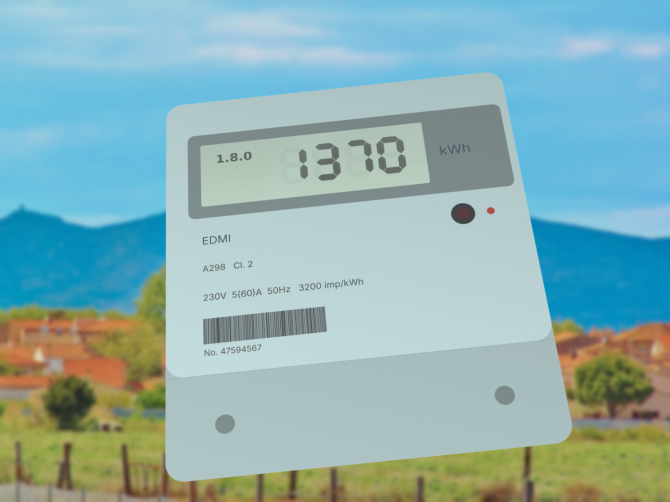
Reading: **1370** kWh
